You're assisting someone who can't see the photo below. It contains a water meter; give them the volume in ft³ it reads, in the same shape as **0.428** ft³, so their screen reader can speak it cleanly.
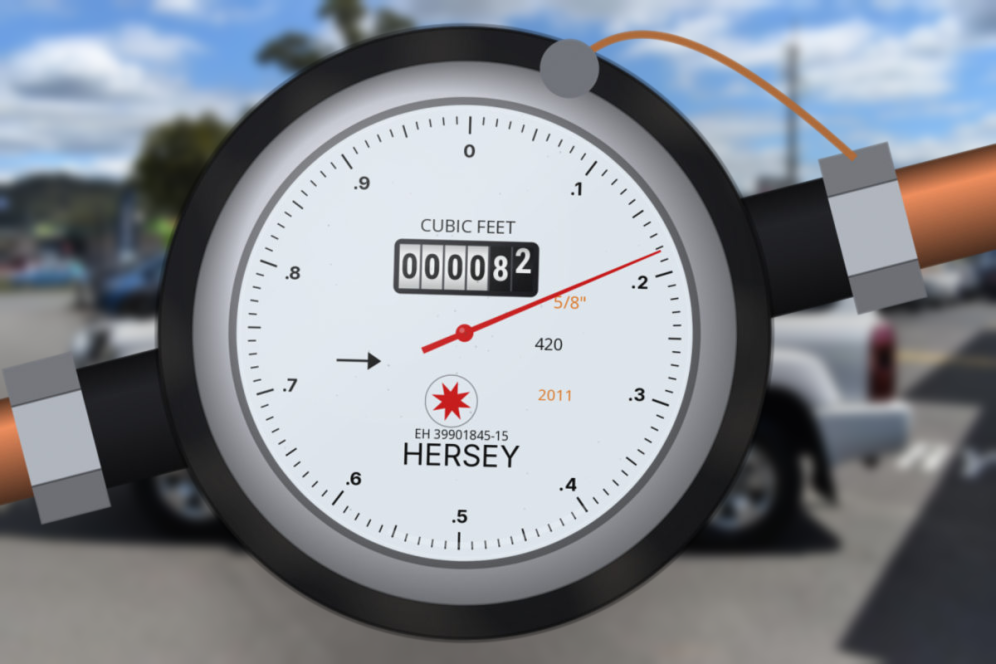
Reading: **82.18** ft³
